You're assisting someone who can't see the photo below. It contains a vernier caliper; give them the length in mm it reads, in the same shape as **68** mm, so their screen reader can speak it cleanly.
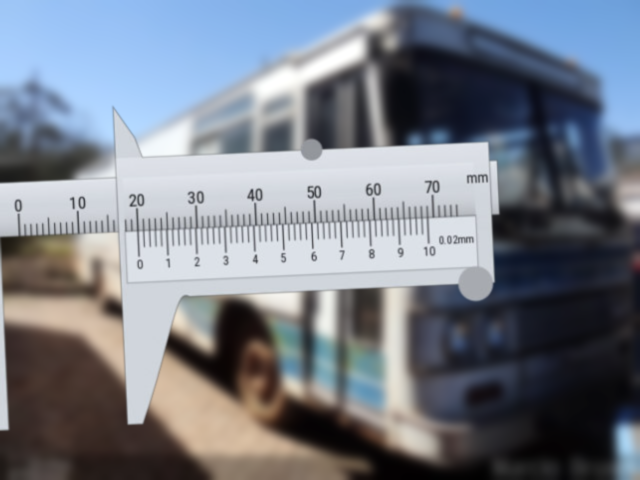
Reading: **20.0** mm
